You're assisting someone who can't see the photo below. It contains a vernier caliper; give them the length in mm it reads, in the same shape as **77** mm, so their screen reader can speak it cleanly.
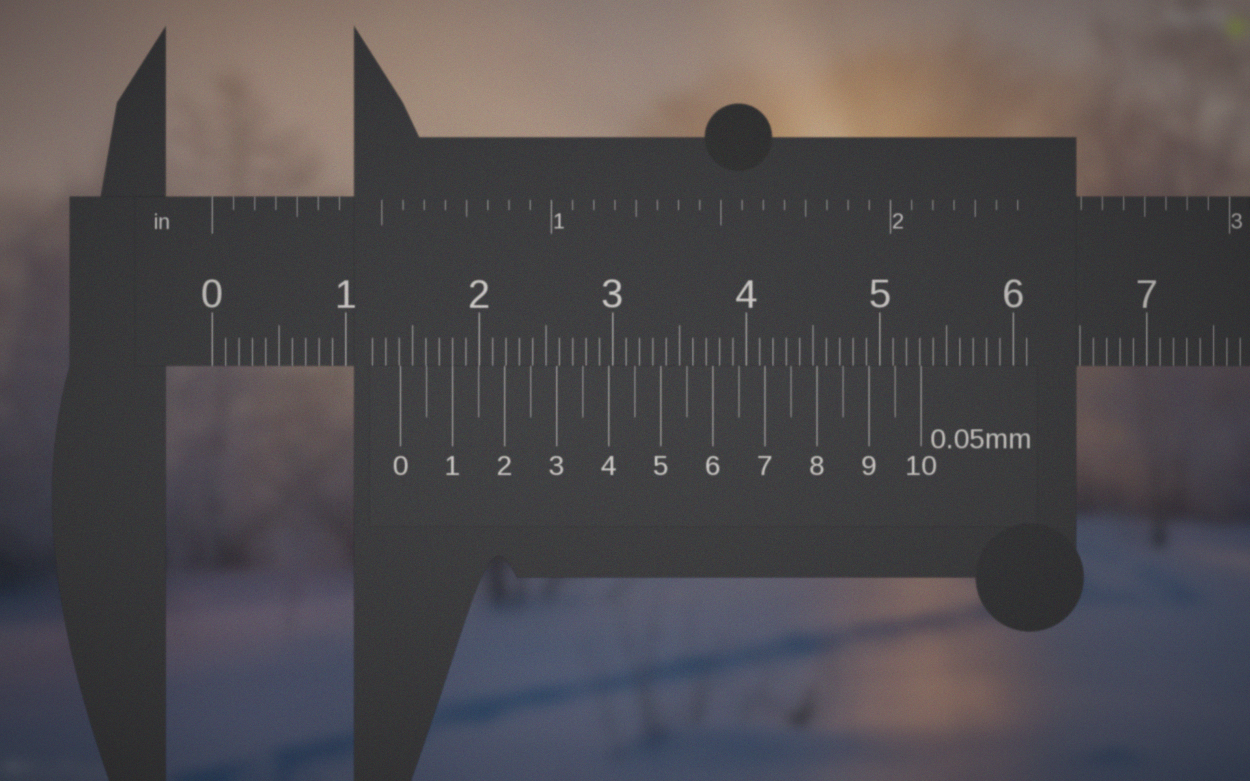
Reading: **14.1** mm
